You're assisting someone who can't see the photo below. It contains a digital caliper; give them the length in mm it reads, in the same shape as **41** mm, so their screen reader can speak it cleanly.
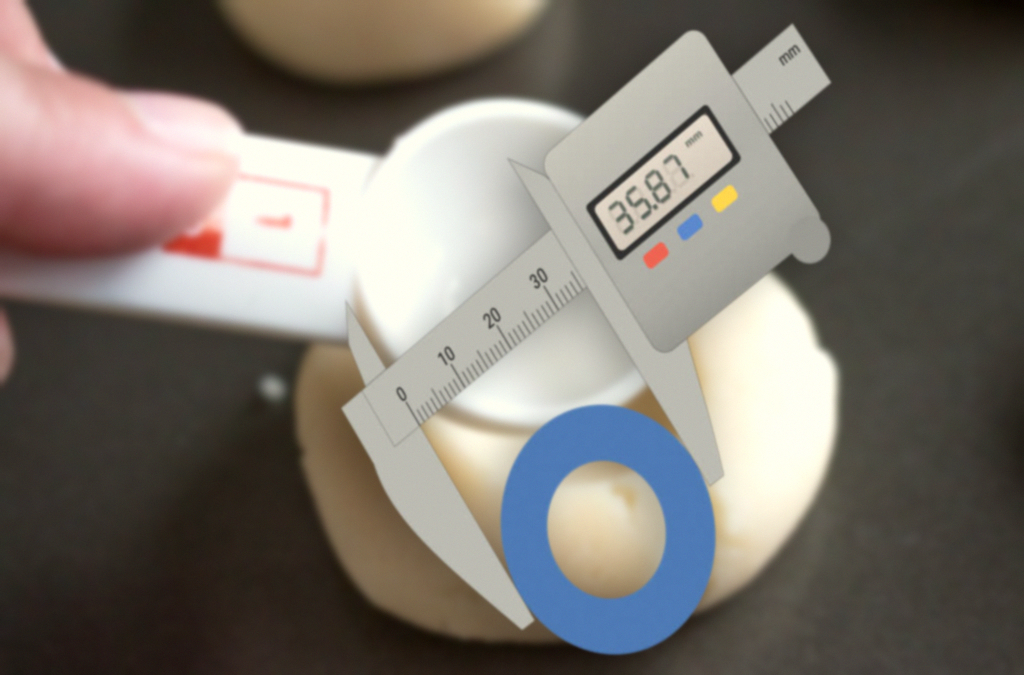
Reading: **35.87** mm
